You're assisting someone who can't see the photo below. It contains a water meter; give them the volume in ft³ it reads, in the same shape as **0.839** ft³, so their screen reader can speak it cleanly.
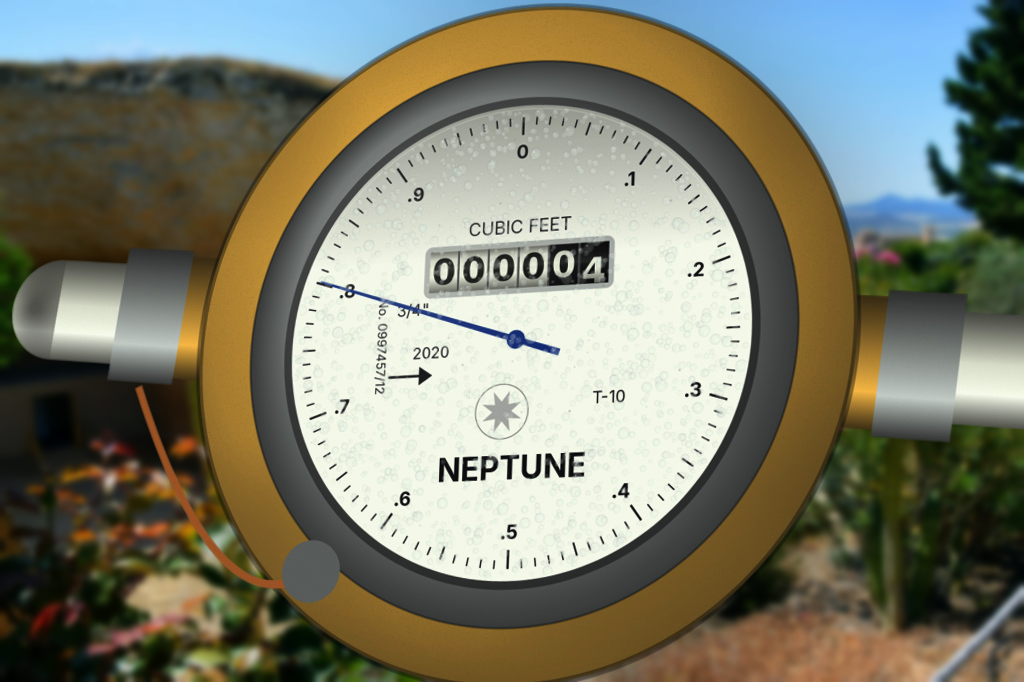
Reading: **3.80** ft³
